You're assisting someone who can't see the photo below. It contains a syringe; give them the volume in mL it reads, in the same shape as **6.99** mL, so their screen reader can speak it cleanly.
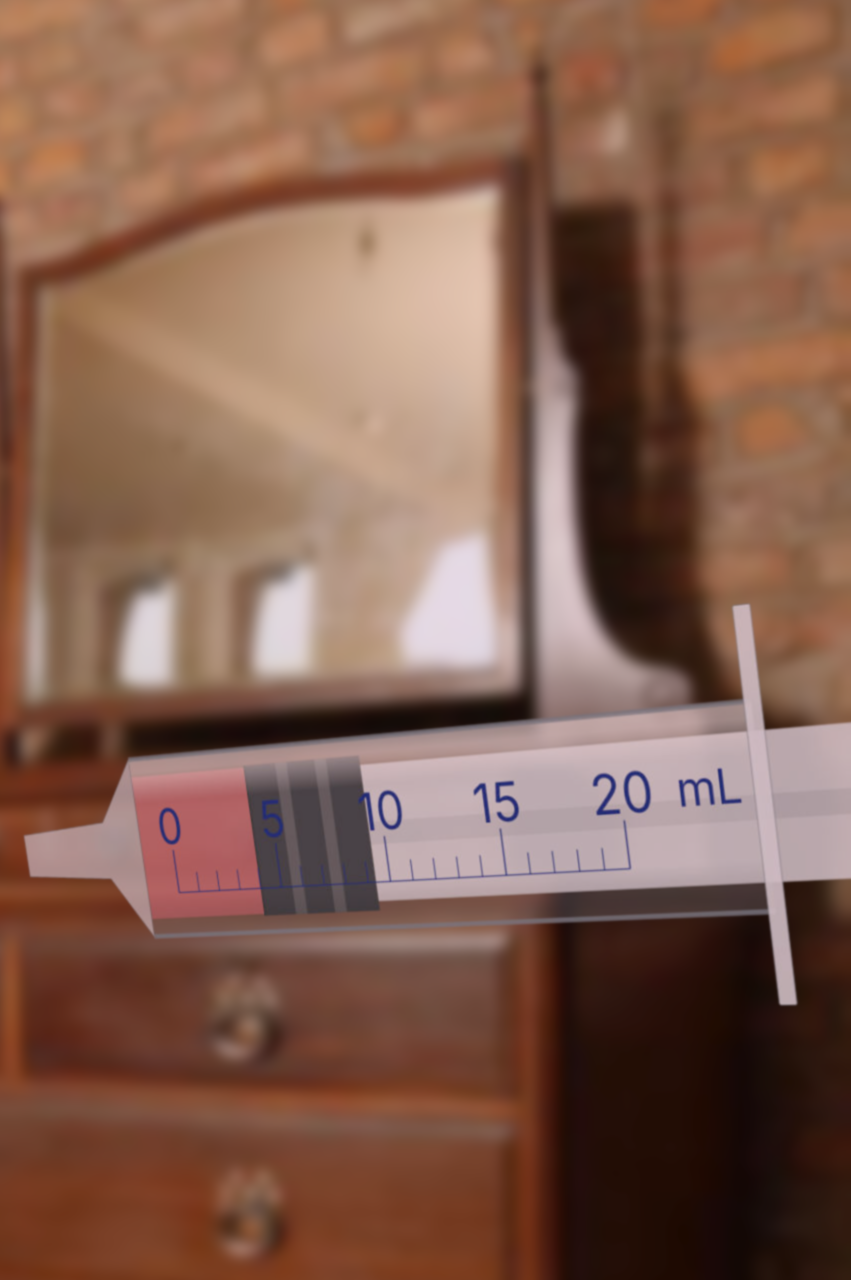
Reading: **4** mL
